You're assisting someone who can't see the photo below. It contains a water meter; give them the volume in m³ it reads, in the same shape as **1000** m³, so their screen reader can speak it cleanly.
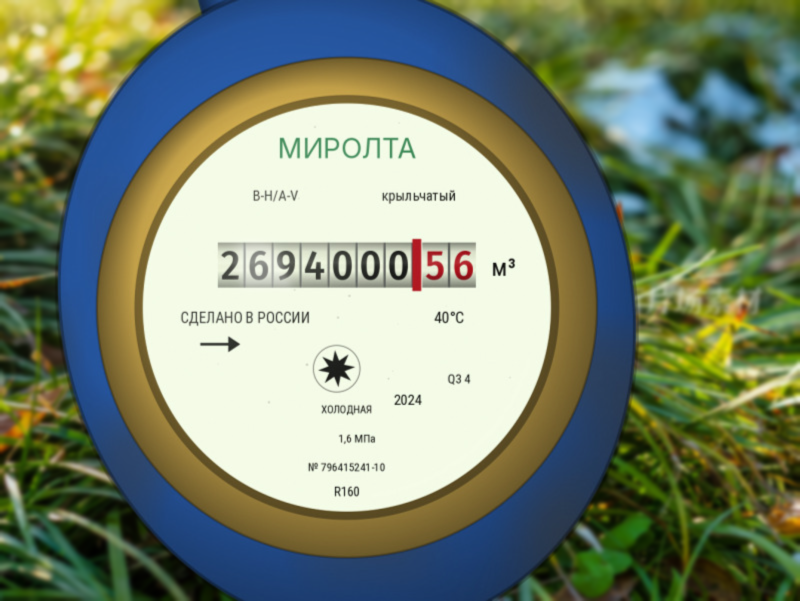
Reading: **2694000.56** m³
